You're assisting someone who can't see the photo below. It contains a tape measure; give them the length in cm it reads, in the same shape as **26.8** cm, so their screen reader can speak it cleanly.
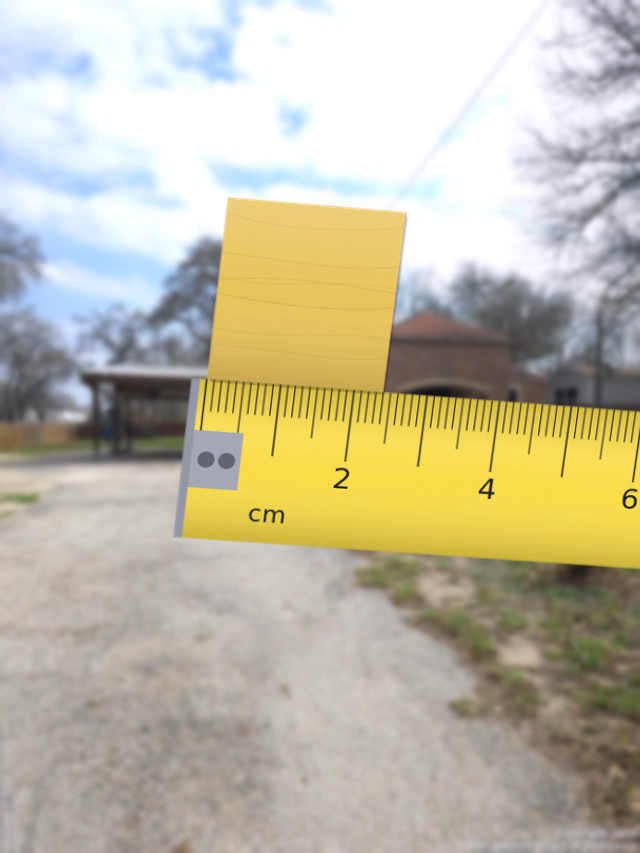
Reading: **2.4** cm
